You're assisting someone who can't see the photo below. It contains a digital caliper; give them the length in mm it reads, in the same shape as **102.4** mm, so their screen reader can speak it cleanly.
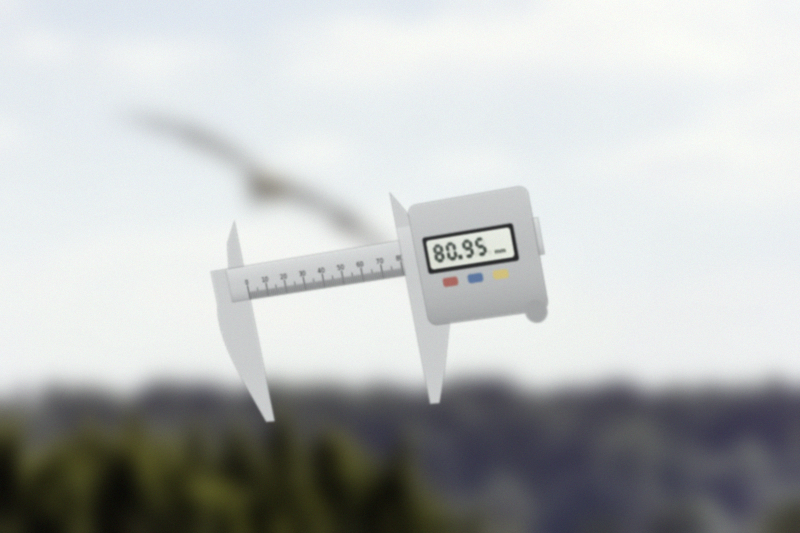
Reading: **80.95** mm
